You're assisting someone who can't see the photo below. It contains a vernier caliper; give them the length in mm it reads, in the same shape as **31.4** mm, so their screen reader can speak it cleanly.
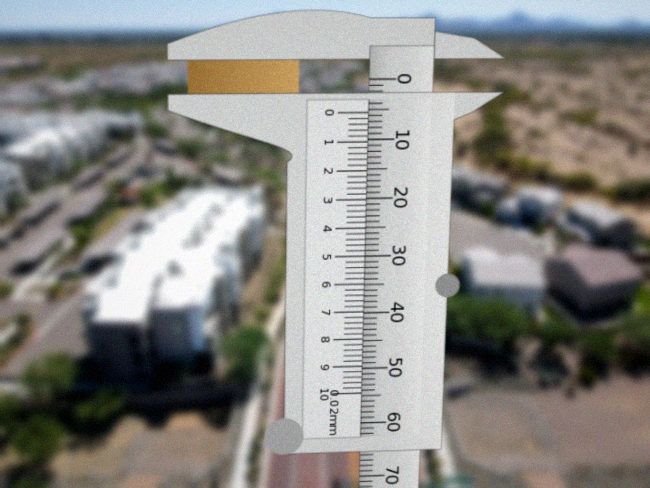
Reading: **5.5** mm
